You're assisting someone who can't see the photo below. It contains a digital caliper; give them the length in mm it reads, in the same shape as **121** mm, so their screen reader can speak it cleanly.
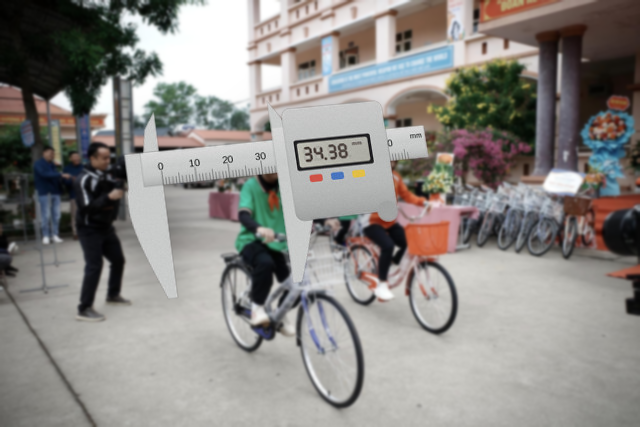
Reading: **34.38** mm
